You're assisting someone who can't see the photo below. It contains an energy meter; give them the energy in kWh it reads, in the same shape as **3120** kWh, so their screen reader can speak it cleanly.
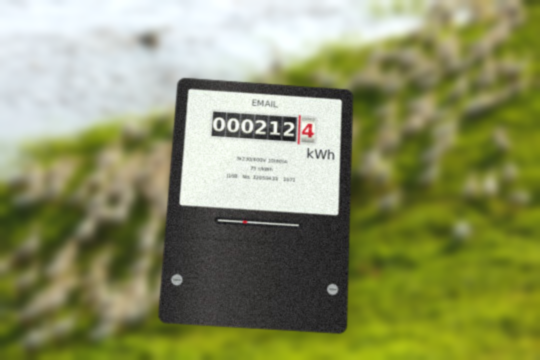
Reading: **212.4** kWh
